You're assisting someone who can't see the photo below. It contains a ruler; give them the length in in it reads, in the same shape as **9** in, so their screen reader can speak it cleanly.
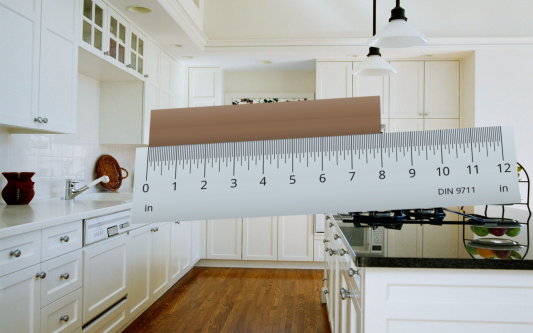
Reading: **8** in
